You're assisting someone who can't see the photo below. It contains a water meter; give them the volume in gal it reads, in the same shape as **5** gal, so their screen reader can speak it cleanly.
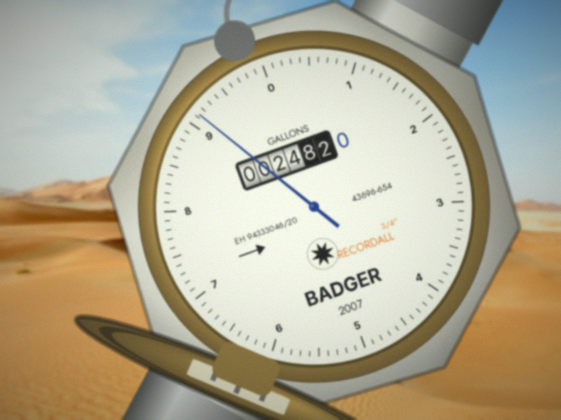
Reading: **24819.1** gal
